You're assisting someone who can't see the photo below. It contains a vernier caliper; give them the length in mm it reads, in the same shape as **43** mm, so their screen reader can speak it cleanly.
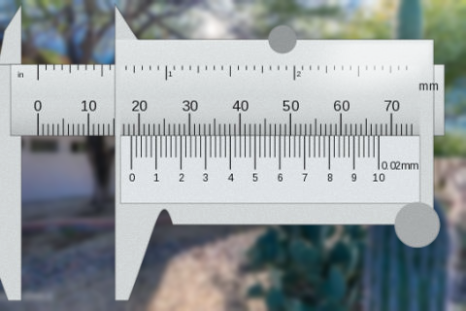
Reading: **18.5** mm
